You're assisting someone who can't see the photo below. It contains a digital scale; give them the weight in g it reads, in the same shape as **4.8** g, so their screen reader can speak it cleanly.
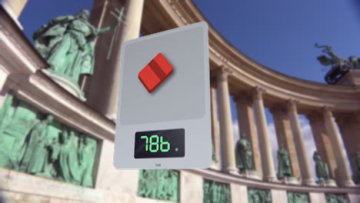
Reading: **786** g
